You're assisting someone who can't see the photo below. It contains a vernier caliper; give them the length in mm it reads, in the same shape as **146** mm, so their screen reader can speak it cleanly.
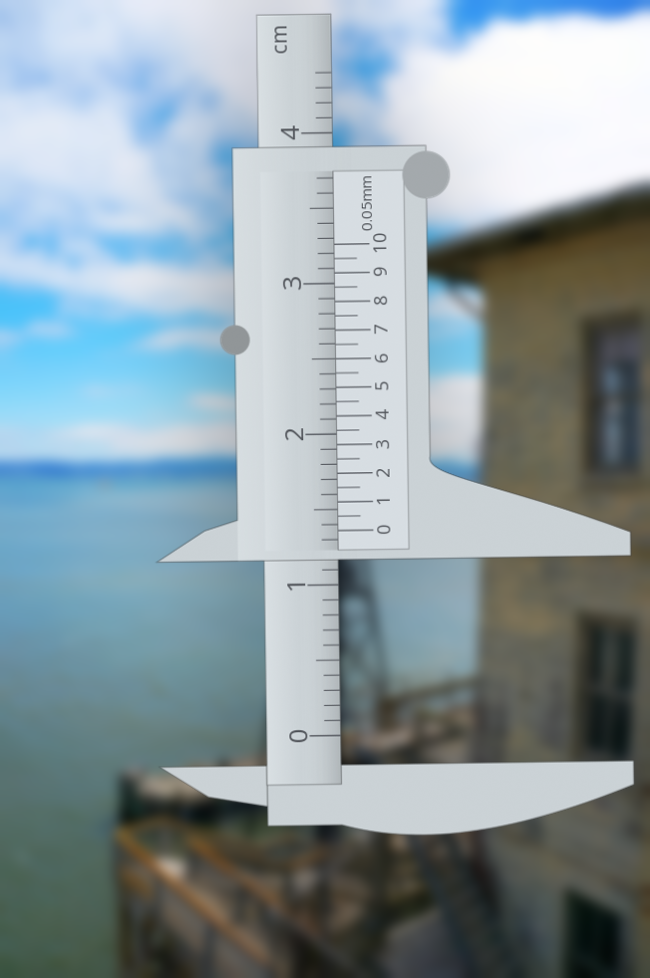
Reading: **13.6** mm
